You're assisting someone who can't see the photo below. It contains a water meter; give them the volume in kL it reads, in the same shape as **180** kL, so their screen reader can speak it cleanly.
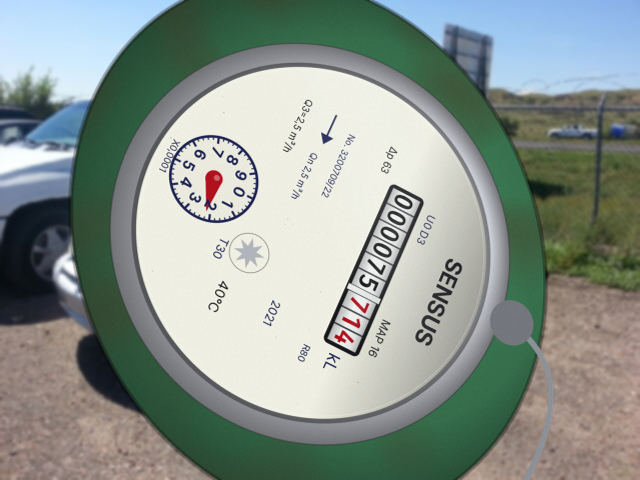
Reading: **75.7142** kL
